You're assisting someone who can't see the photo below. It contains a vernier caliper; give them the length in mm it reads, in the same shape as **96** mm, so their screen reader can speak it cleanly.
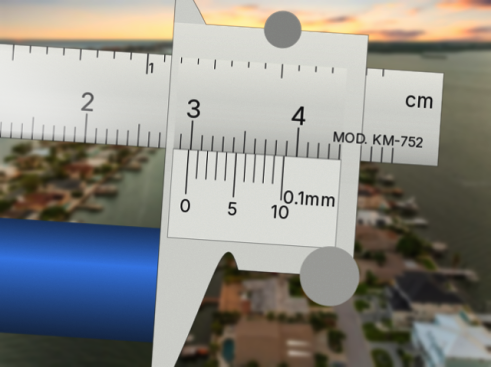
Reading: **29.8** mm
